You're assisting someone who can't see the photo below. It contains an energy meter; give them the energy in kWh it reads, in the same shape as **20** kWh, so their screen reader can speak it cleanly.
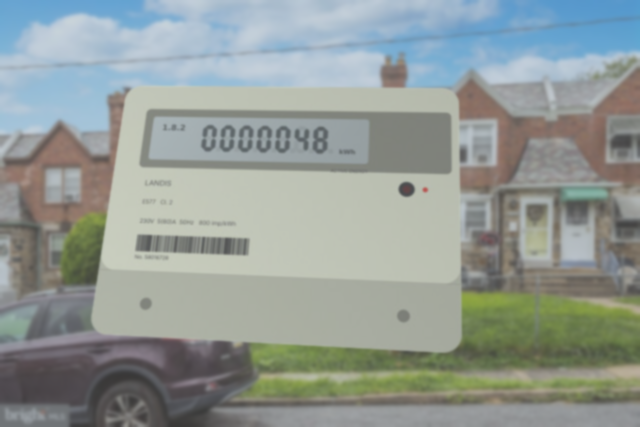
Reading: **48** kWh
